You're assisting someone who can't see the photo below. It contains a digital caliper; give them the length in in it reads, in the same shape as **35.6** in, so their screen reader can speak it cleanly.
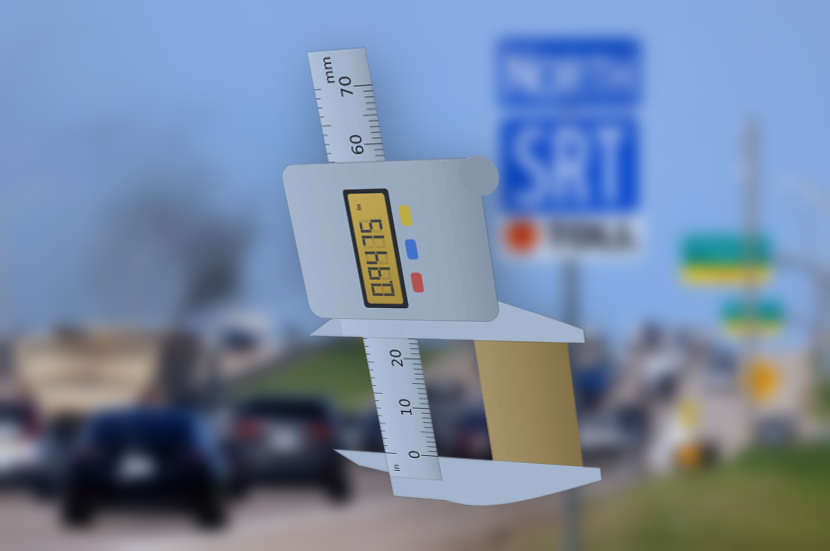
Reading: **0.9475** in
